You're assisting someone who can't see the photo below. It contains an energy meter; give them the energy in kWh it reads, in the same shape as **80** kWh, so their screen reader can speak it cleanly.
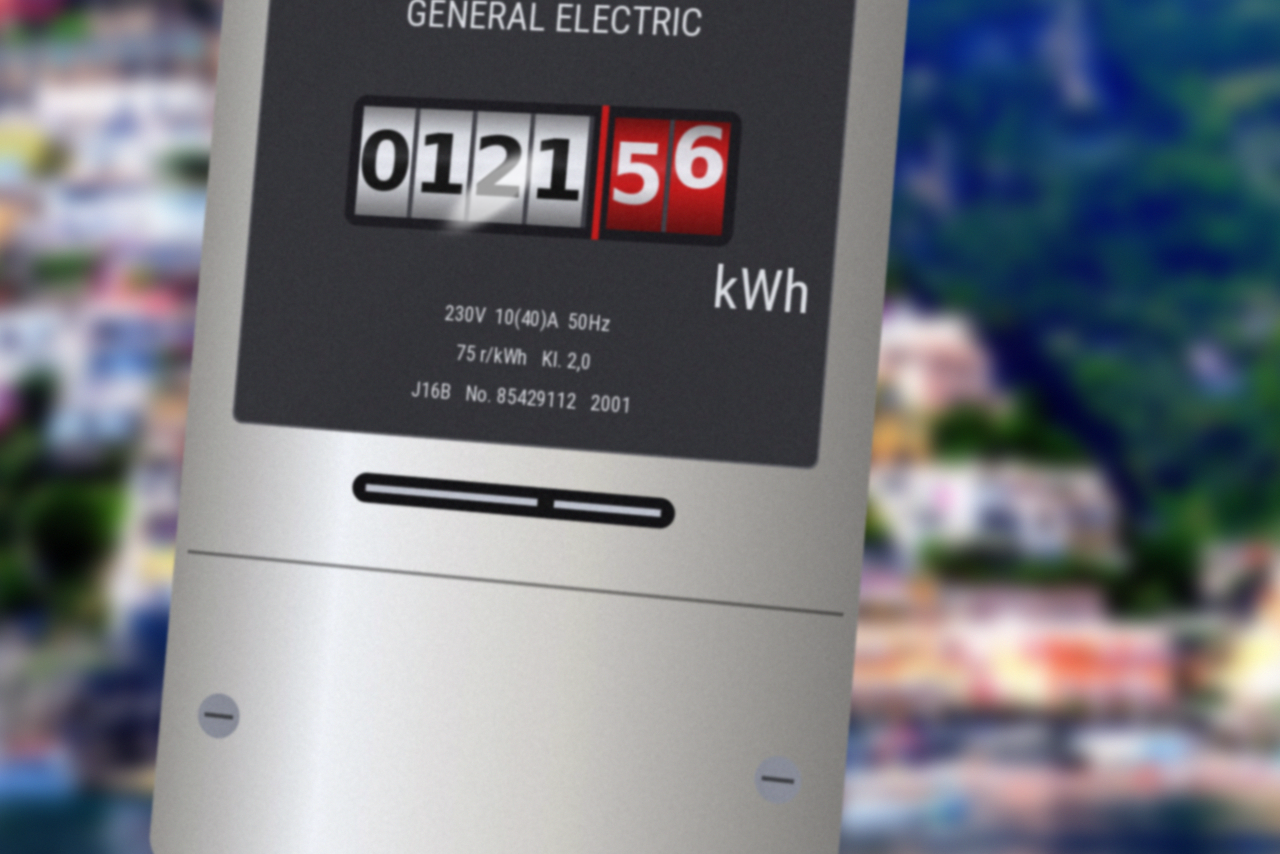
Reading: **121.56** kWh
